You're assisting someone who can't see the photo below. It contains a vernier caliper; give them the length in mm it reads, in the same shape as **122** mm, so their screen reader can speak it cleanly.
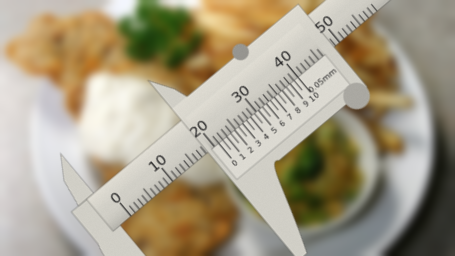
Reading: **21.0** mm
